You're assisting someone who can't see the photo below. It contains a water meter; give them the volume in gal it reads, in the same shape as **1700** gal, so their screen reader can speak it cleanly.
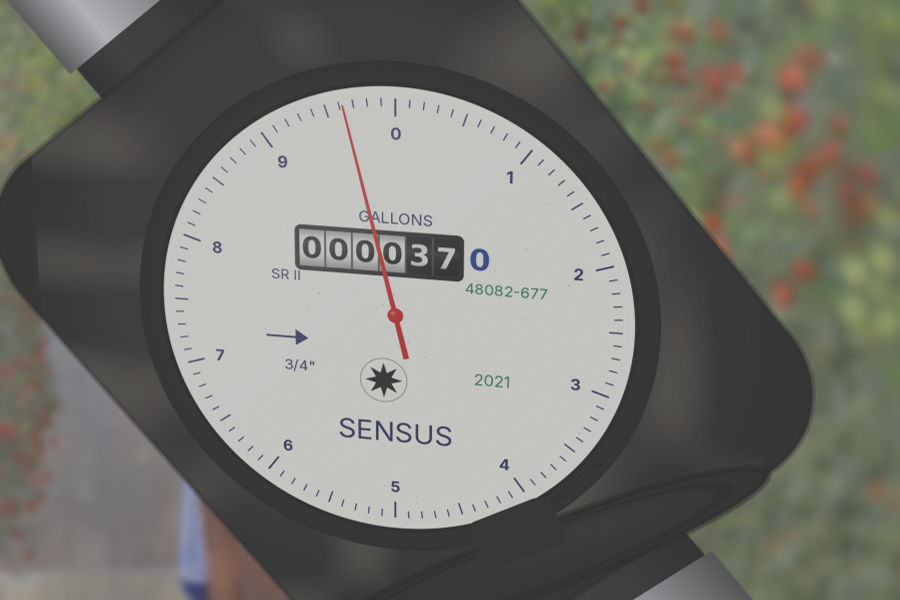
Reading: **369.6** gal
